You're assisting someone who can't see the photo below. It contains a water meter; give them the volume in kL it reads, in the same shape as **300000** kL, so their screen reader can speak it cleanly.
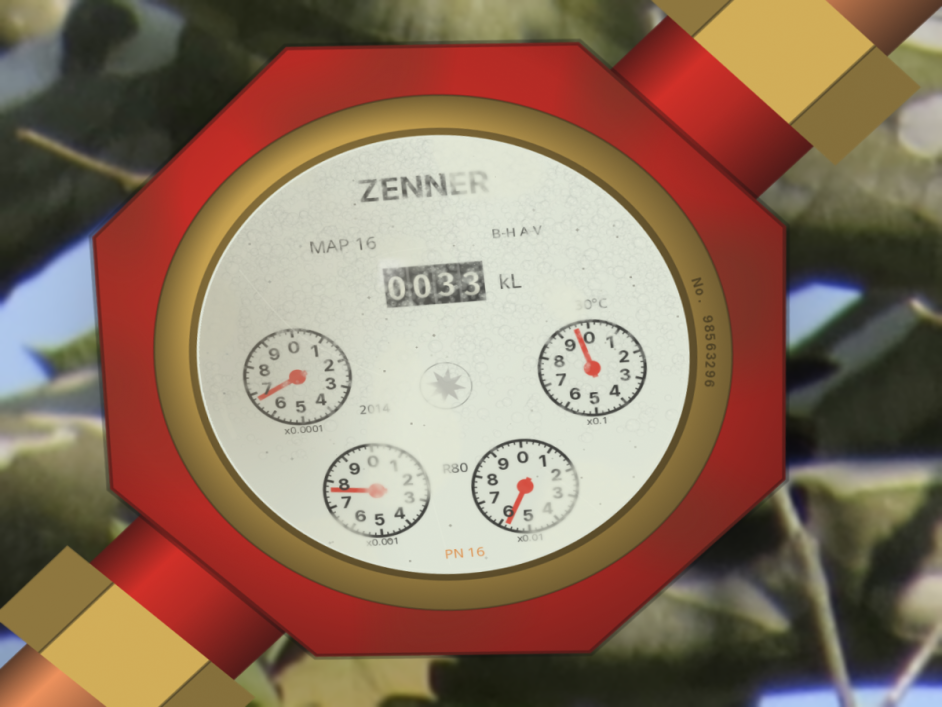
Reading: **32.9576** kL
